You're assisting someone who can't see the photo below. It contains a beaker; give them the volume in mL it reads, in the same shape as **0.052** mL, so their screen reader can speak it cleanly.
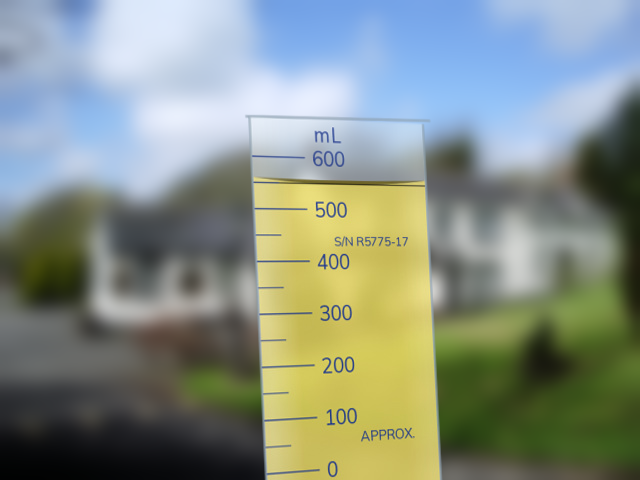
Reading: **550** mL
